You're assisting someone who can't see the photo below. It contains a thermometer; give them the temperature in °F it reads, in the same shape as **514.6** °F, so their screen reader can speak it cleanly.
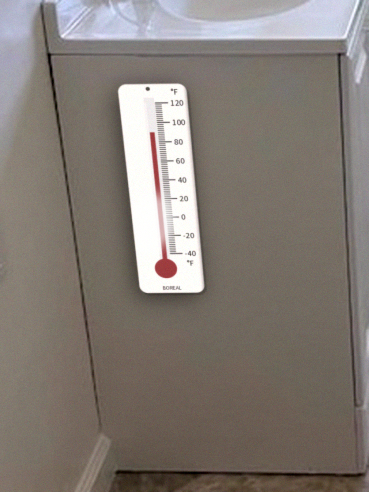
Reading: **90** °F
